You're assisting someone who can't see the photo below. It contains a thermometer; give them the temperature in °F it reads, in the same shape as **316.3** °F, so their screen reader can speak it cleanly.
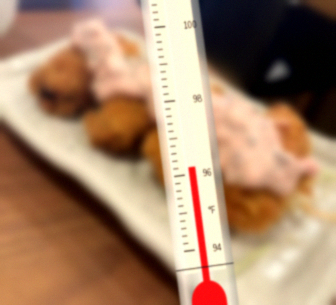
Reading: **96.2** °F
